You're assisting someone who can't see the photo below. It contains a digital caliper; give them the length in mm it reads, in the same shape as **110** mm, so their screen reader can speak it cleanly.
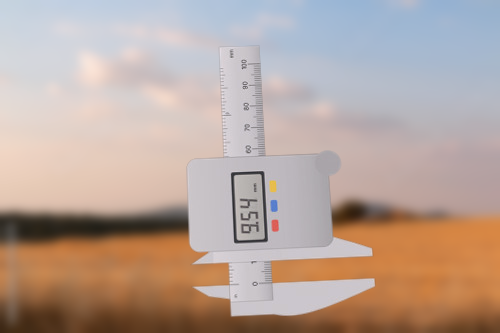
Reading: **9.54** mm
